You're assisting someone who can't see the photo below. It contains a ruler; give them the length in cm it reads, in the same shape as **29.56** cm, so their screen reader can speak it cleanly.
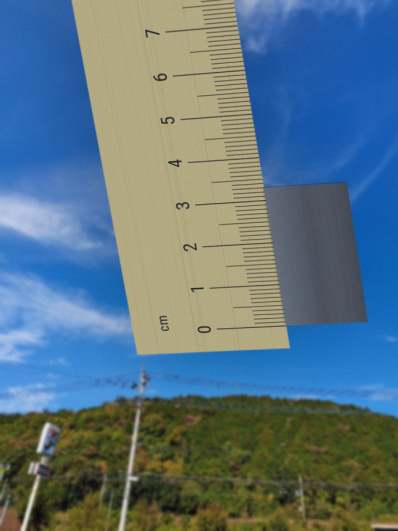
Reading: **3.3** cm
